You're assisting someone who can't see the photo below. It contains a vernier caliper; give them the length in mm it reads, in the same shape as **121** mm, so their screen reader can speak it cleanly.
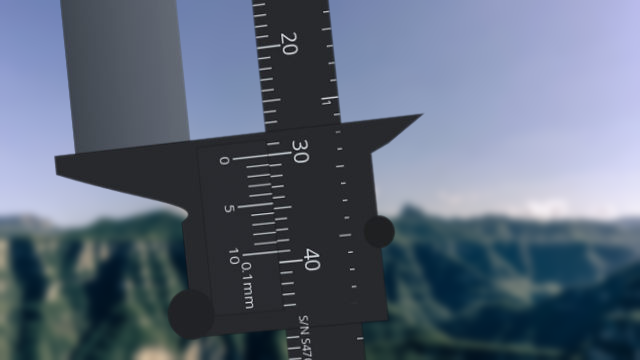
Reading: **30.0** mm
